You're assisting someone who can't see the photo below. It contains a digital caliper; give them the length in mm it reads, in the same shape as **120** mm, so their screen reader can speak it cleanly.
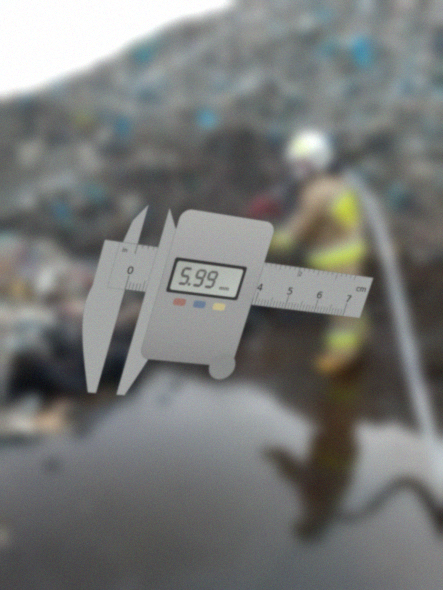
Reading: **5.99** mm
